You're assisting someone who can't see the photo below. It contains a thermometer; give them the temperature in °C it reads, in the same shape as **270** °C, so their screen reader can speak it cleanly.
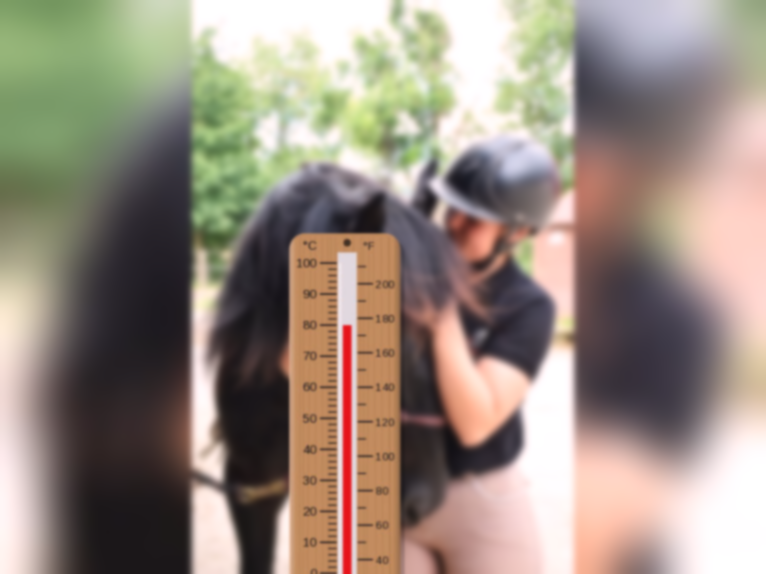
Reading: **80** °C
